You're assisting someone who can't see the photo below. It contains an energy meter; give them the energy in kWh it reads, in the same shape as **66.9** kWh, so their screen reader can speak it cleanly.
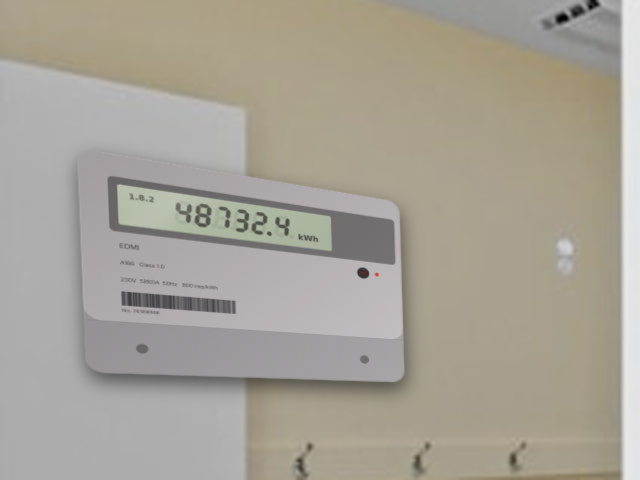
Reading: **48732.4** kWh
